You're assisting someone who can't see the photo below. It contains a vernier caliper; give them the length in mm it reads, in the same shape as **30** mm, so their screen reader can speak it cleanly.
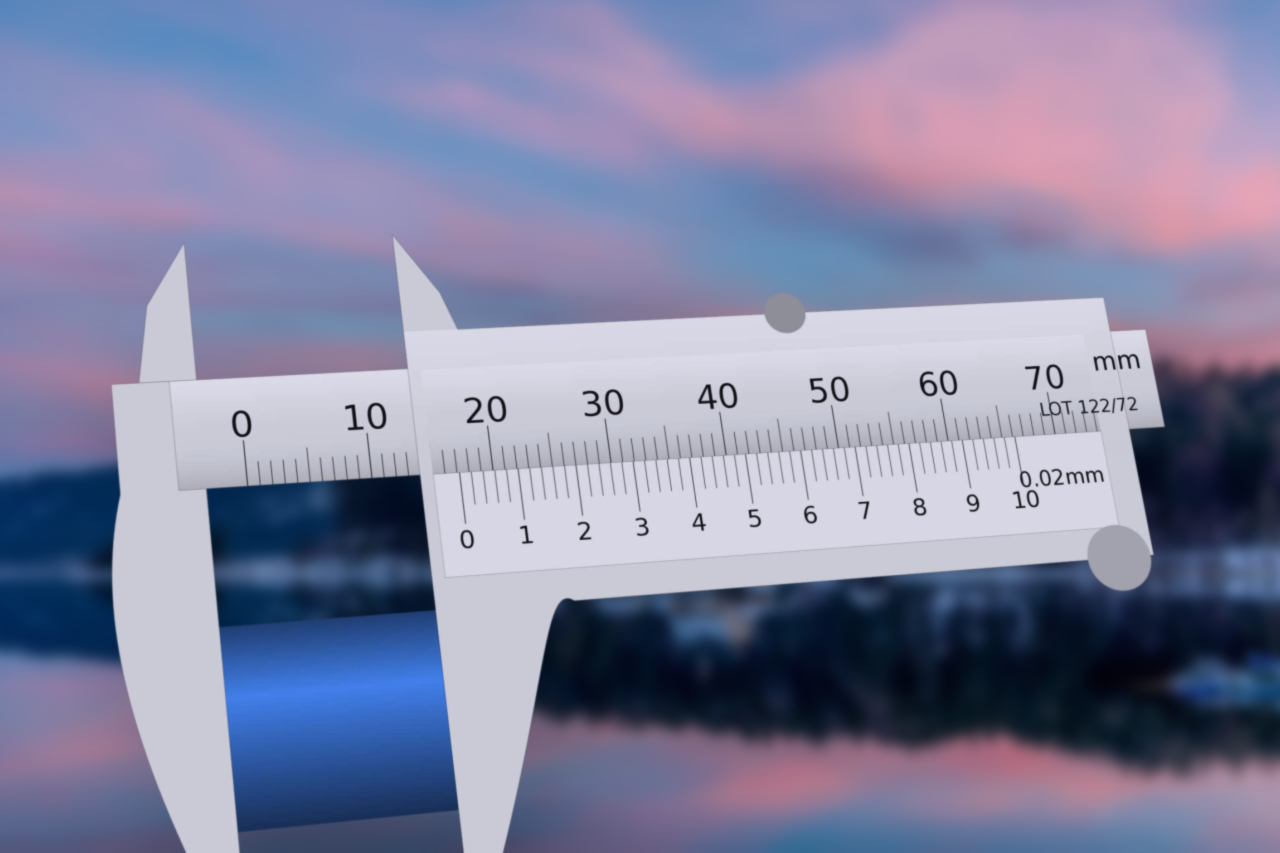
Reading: **17.2** mm
